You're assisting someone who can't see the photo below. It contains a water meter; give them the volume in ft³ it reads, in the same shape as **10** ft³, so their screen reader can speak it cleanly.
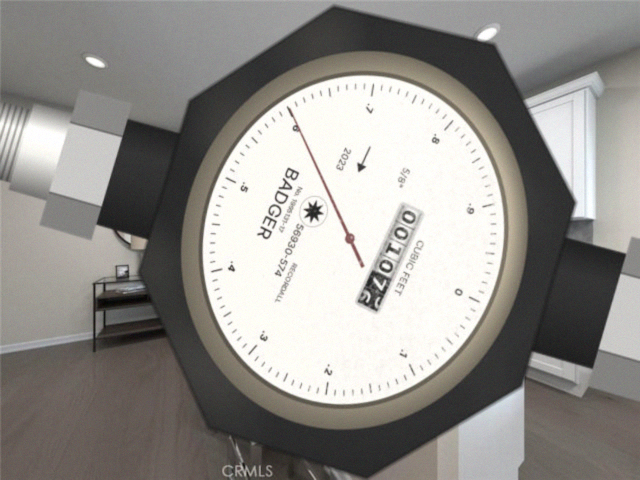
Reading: **1075.60** ft³
